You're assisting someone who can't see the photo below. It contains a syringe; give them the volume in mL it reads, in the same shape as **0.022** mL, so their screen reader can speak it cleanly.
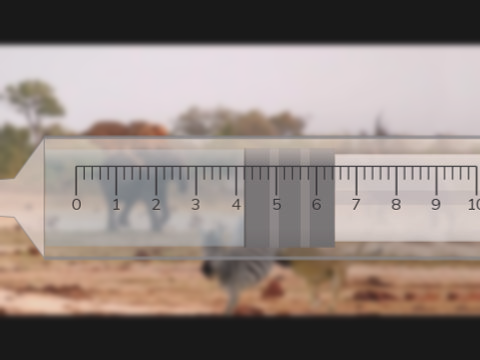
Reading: **4.2** mL
